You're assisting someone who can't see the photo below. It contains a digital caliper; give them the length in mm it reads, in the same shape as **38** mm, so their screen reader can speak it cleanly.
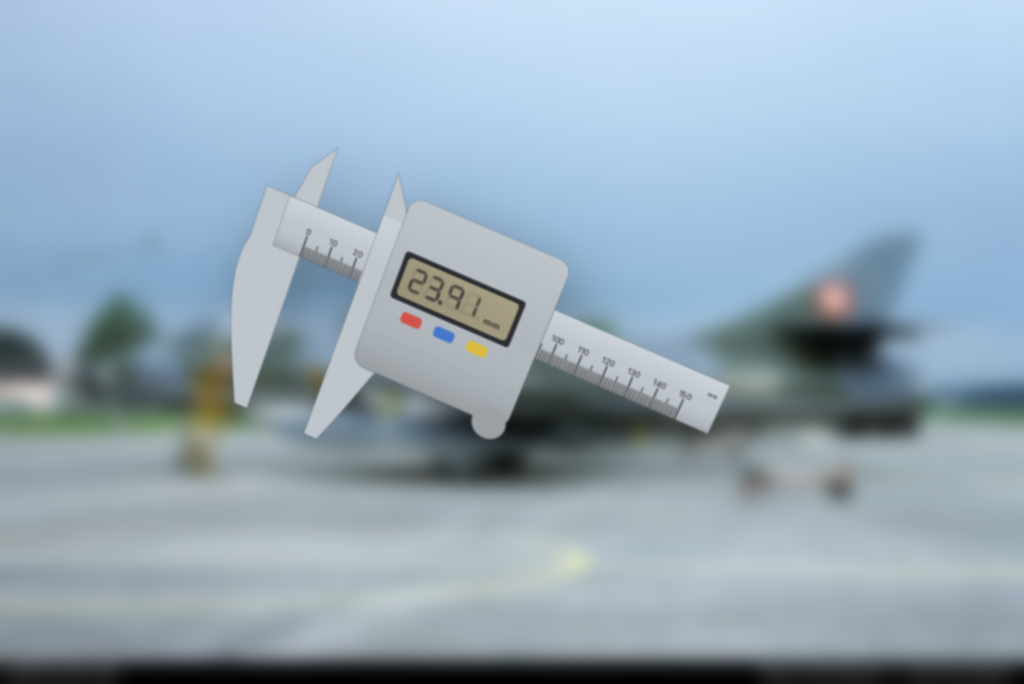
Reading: **23.91** mm
